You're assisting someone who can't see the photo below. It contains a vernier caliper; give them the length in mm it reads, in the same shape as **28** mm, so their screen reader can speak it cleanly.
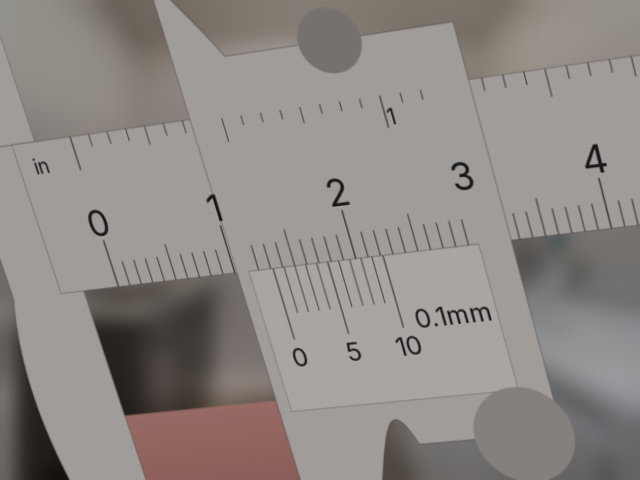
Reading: **13.2** mm
